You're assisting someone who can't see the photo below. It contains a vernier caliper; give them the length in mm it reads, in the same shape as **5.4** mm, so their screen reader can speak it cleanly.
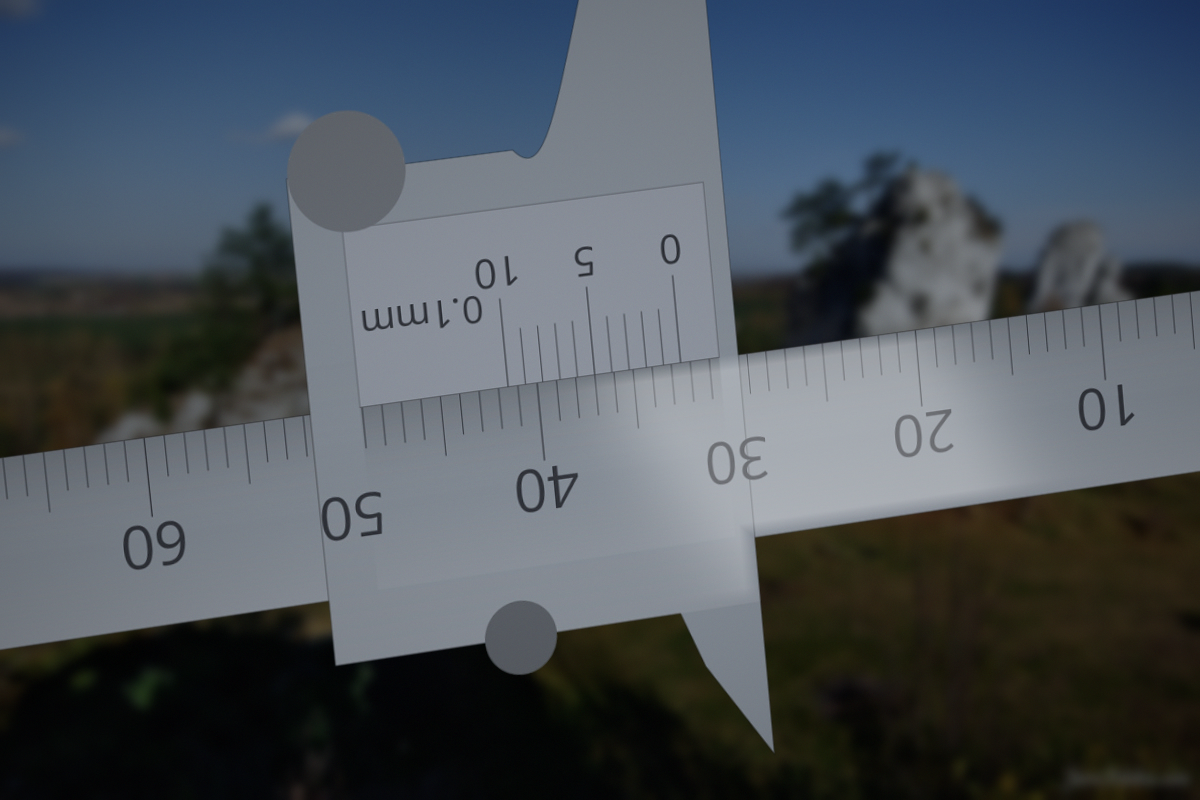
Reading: **32.5** mm
